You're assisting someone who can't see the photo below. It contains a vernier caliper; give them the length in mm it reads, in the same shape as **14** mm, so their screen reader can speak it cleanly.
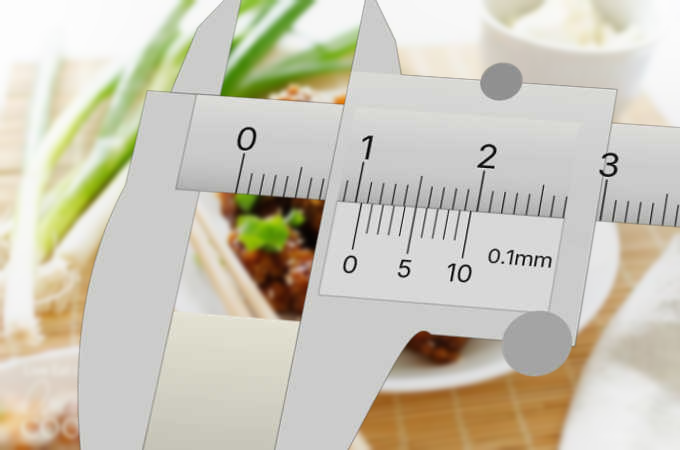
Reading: **10.5** mm
